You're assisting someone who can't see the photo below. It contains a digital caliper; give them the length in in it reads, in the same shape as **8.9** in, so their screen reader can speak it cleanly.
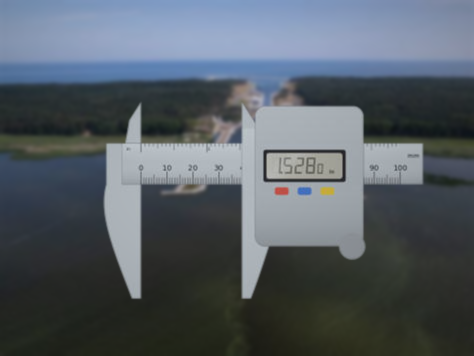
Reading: **1.5280** in
